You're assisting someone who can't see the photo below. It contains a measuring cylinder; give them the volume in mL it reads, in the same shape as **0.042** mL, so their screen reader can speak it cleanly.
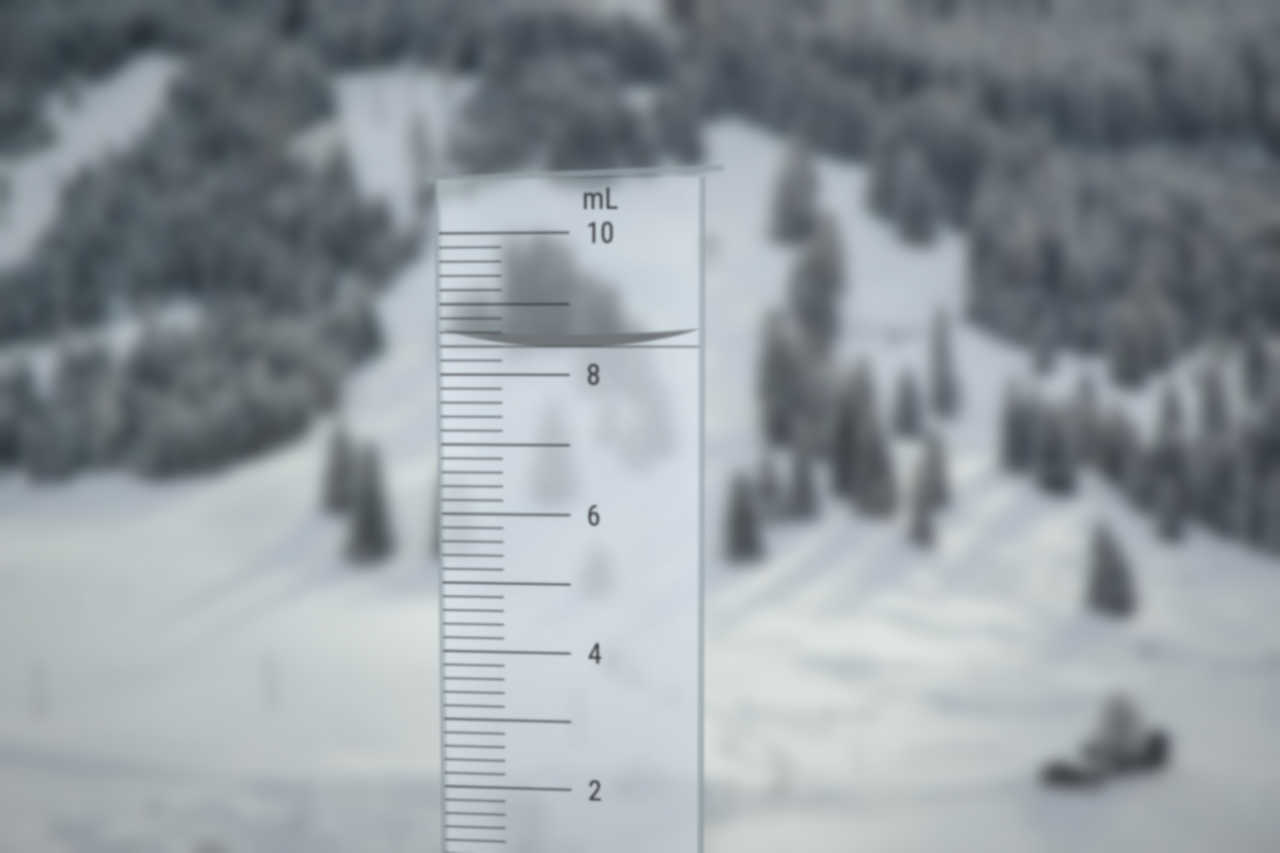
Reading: **8.4** mL
